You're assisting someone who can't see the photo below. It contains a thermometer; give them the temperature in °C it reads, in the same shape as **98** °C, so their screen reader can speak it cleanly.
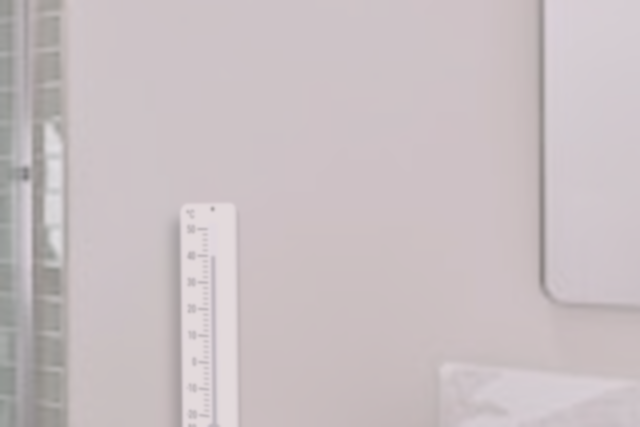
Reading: **40** °C
